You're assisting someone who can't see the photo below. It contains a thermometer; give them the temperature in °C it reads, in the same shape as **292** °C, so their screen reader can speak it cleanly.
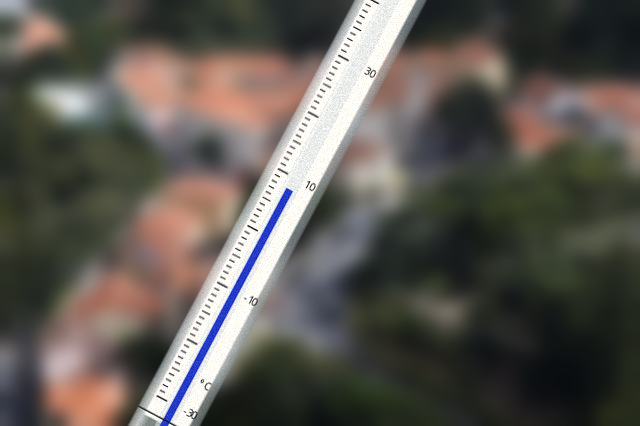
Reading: **8** °C
